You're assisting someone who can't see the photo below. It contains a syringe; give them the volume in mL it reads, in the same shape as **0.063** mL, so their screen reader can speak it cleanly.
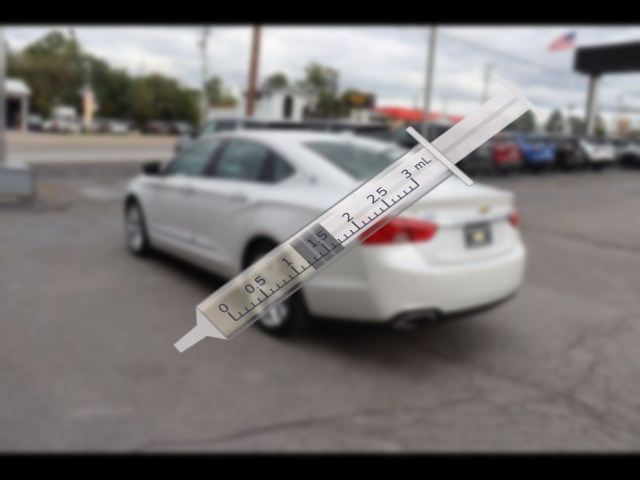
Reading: **1.2** mL
